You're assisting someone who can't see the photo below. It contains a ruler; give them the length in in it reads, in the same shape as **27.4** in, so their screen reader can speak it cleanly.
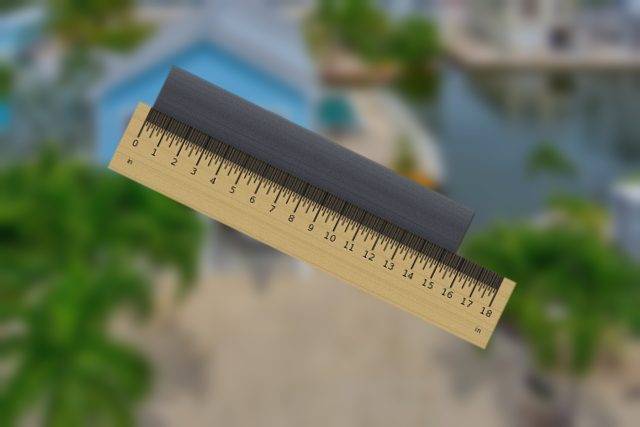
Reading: **15.5** in
